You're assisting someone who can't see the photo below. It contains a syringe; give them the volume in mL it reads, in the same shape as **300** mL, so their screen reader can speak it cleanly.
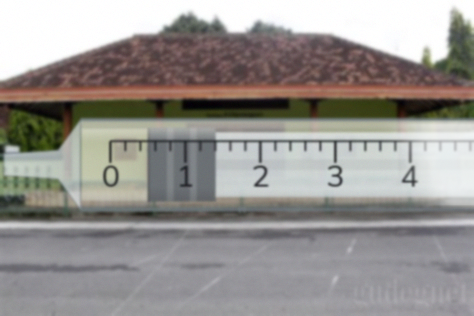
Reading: **0.5** mL
